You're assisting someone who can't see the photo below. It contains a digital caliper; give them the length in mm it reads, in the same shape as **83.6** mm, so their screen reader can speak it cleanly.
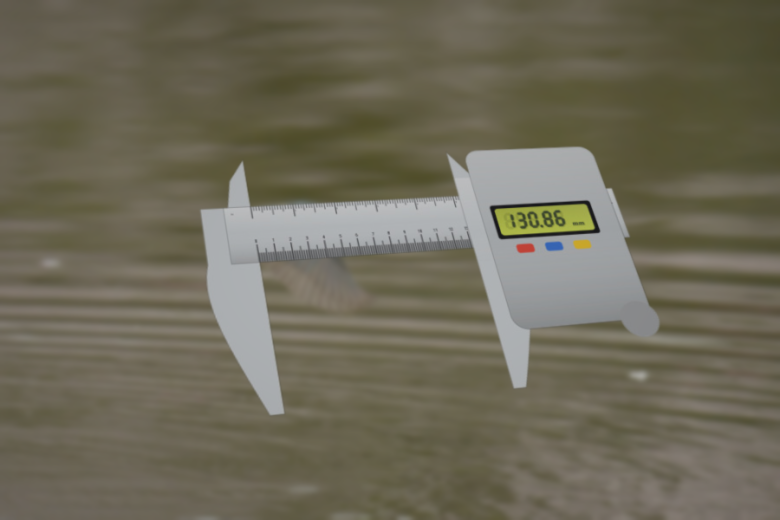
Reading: **130.86** mm
